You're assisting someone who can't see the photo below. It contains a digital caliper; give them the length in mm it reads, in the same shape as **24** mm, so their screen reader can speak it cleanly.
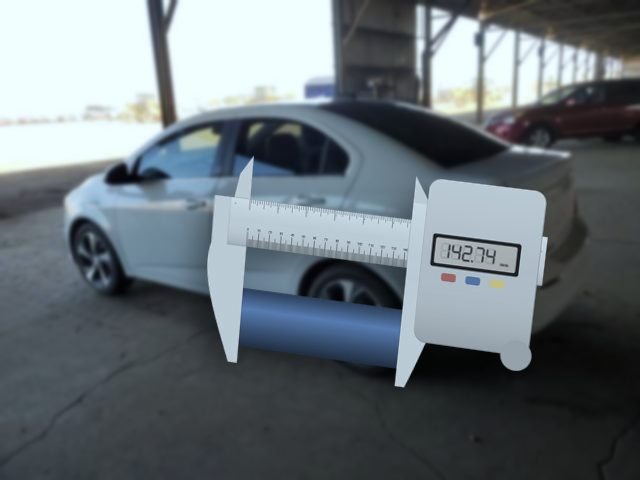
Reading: **142.74** mm
